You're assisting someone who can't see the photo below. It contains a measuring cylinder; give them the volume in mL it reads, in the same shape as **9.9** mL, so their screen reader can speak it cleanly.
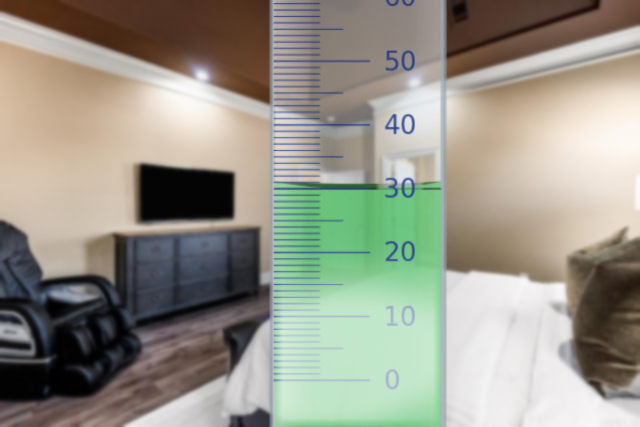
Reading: **30** mL
